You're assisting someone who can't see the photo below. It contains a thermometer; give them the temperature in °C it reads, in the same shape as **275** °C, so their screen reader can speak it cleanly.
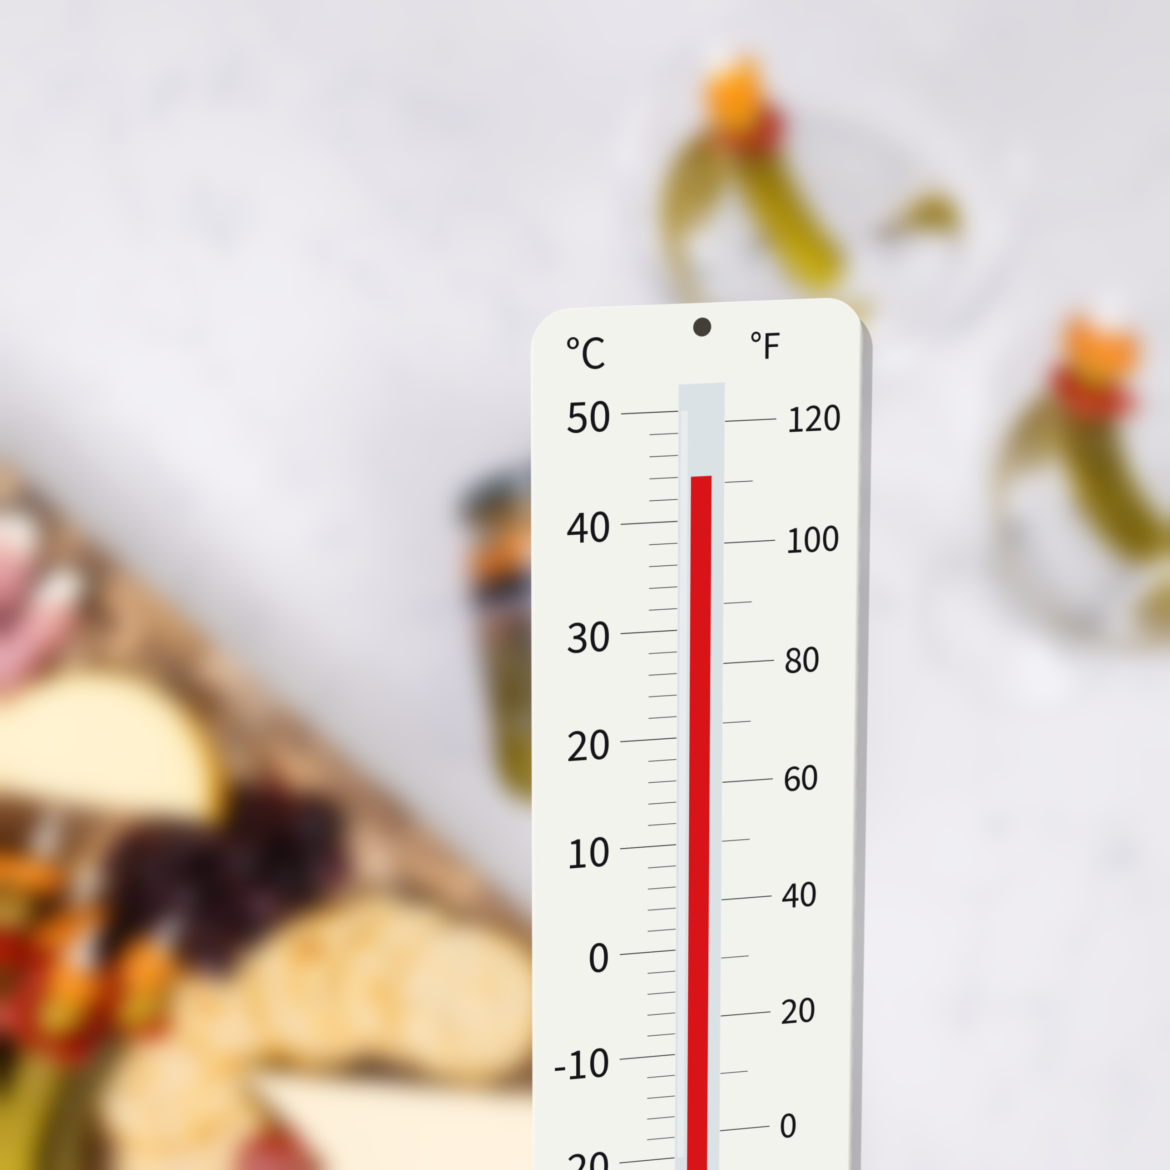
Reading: **44** °C
